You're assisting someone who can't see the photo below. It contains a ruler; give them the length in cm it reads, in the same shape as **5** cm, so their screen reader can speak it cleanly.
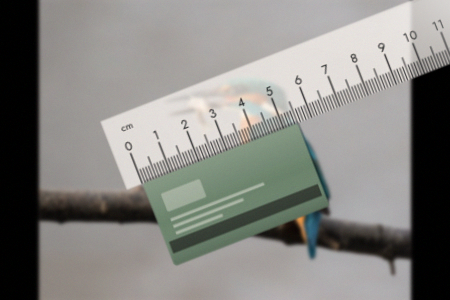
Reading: **5.5** cm
